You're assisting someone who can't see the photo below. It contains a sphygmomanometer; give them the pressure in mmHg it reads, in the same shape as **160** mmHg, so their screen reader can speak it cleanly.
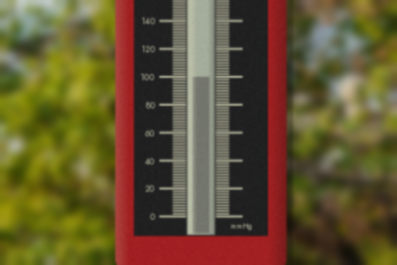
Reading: **100** mmHg
